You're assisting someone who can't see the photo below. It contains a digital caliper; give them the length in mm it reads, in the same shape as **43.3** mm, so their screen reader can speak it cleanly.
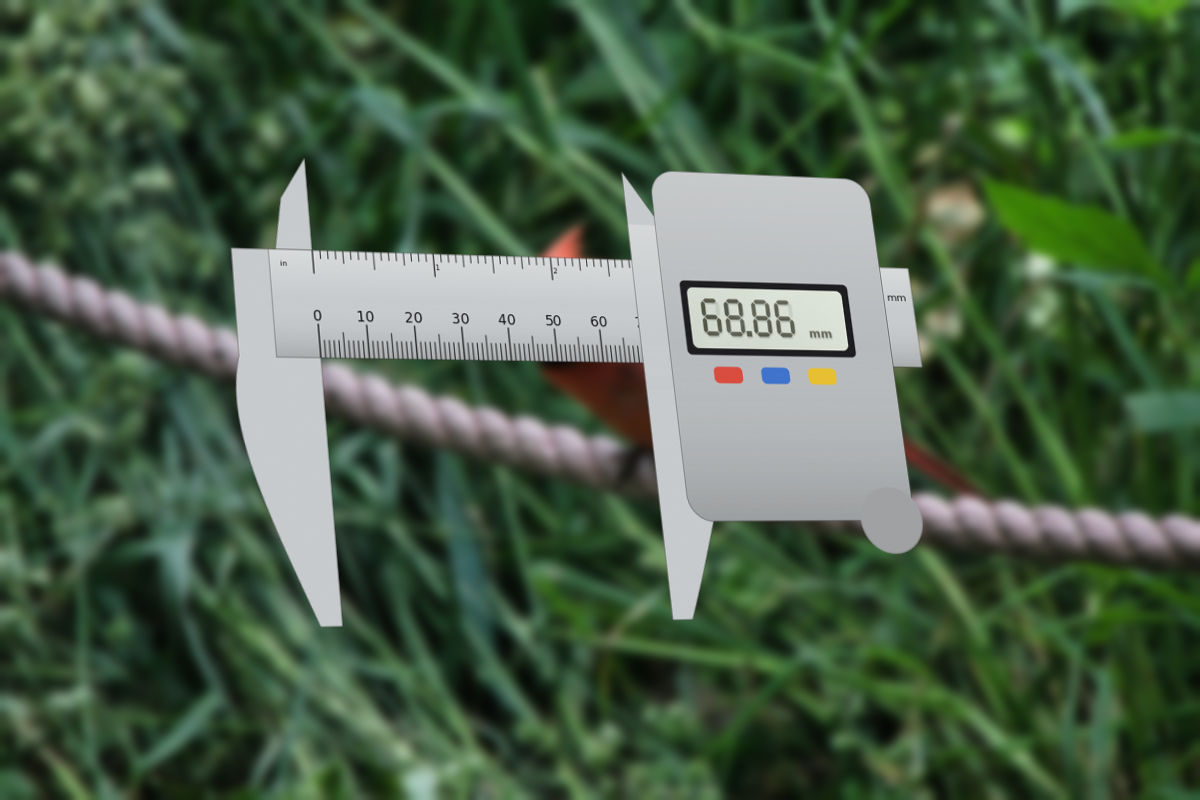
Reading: **68.86** mm
